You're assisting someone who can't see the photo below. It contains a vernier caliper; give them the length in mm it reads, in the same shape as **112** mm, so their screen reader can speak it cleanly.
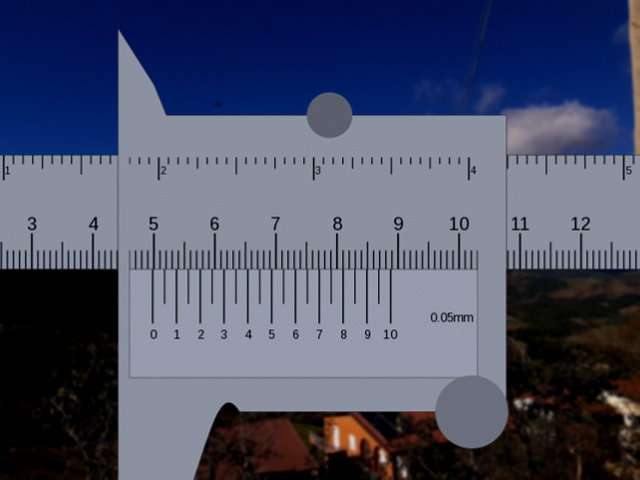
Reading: **49.8** mm
